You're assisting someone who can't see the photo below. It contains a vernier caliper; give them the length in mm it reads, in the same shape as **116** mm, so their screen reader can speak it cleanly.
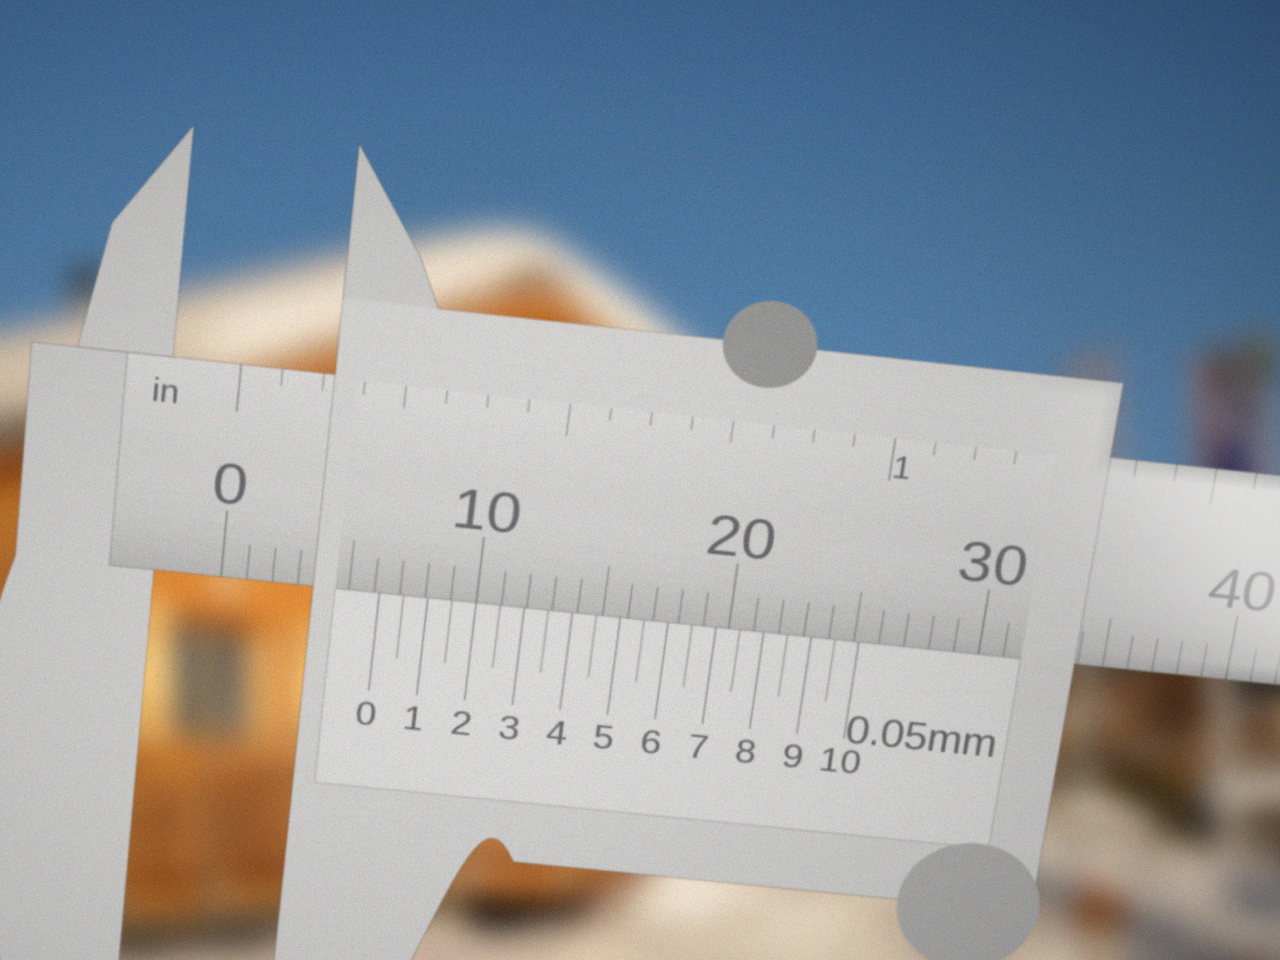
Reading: **6.2** mm
